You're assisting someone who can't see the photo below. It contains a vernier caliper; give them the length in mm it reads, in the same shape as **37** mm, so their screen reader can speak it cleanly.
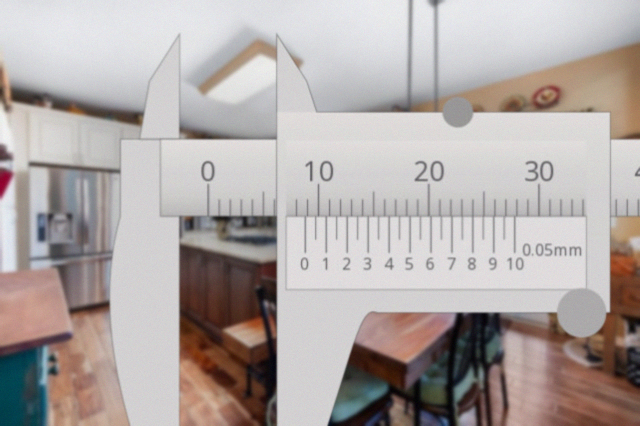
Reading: **8.8** mm
